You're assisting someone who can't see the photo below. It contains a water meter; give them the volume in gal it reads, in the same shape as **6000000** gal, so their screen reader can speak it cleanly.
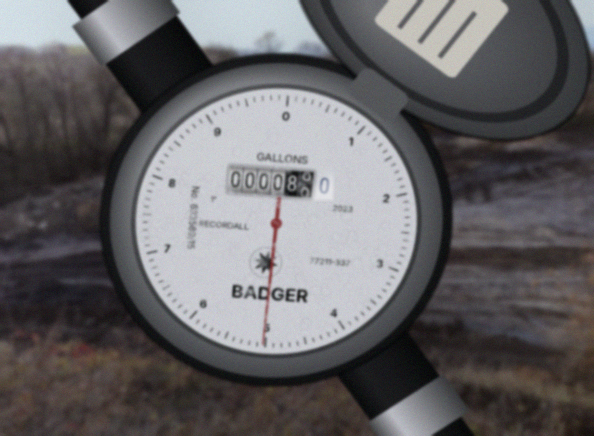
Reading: **885.0** gal
